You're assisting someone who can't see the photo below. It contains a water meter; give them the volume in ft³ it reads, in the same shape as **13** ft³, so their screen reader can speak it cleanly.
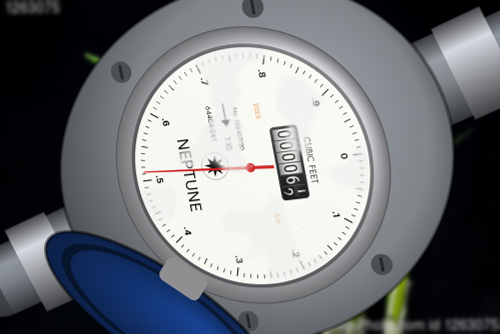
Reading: **61.51** ft³
